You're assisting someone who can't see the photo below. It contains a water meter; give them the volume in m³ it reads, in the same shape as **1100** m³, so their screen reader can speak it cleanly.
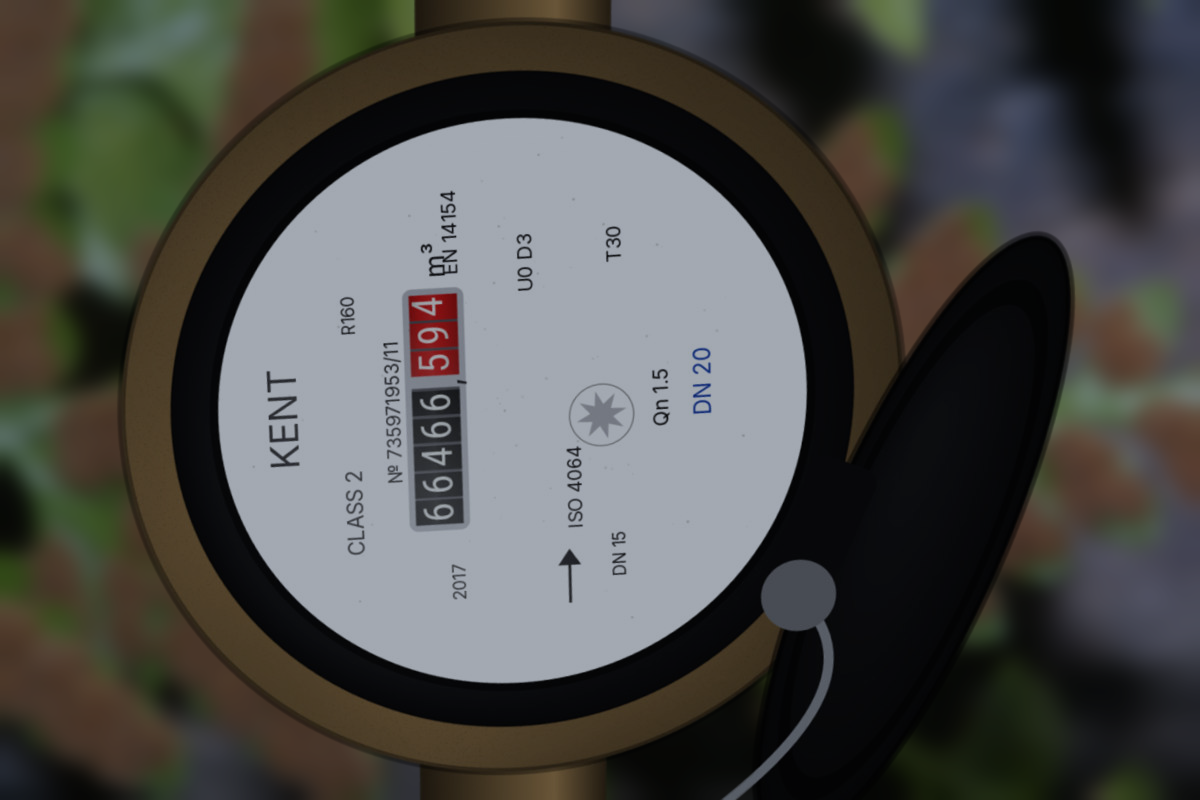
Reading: **66466.594** m³
